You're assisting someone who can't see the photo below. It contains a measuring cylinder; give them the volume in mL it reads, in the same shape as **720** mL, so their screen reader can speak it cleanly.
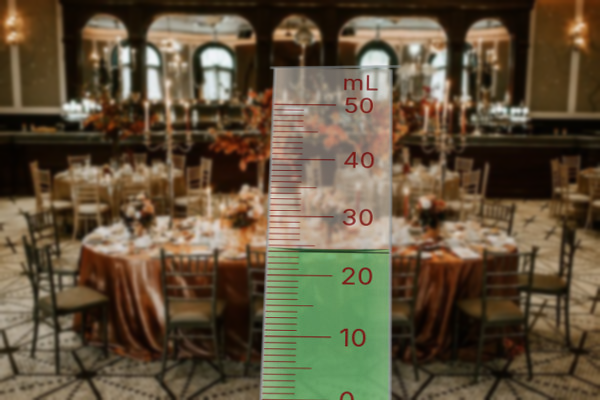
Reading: **24** mL
